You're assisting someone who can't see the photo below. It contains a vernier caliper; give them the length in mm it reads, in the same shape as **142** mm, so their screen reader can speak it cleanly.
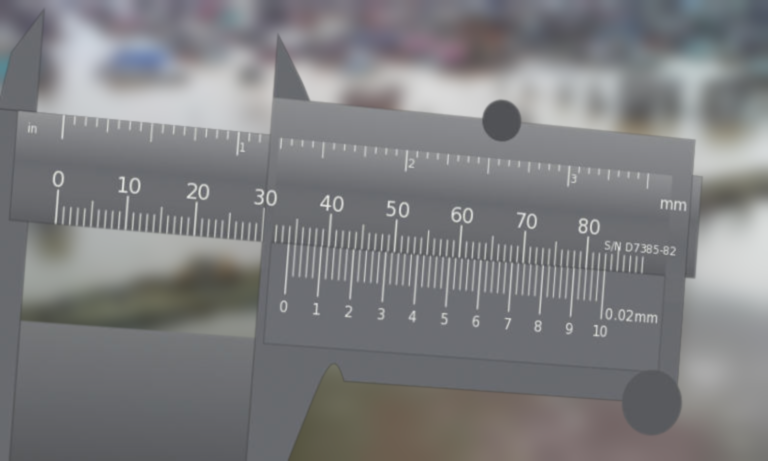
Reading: **34.0** mm
